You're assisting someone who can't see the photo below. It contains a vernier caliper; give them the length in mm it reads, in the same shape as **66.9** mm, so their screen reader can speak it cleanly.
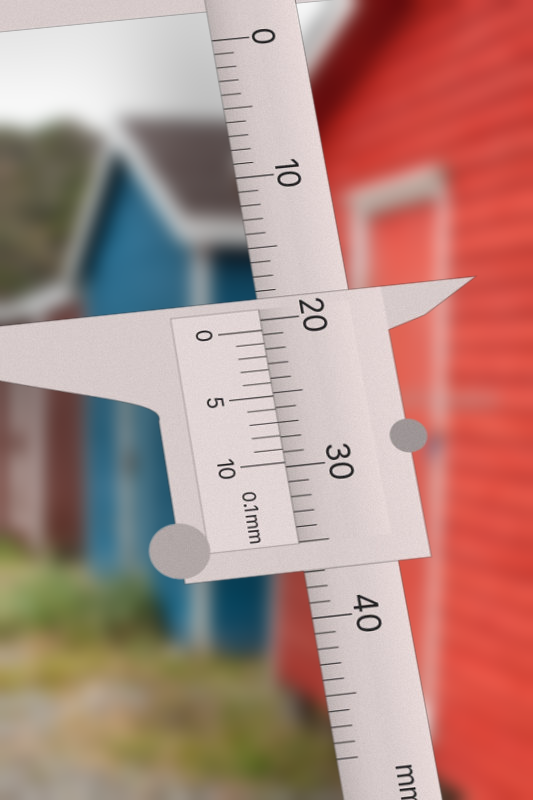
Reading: **20.7** mm
